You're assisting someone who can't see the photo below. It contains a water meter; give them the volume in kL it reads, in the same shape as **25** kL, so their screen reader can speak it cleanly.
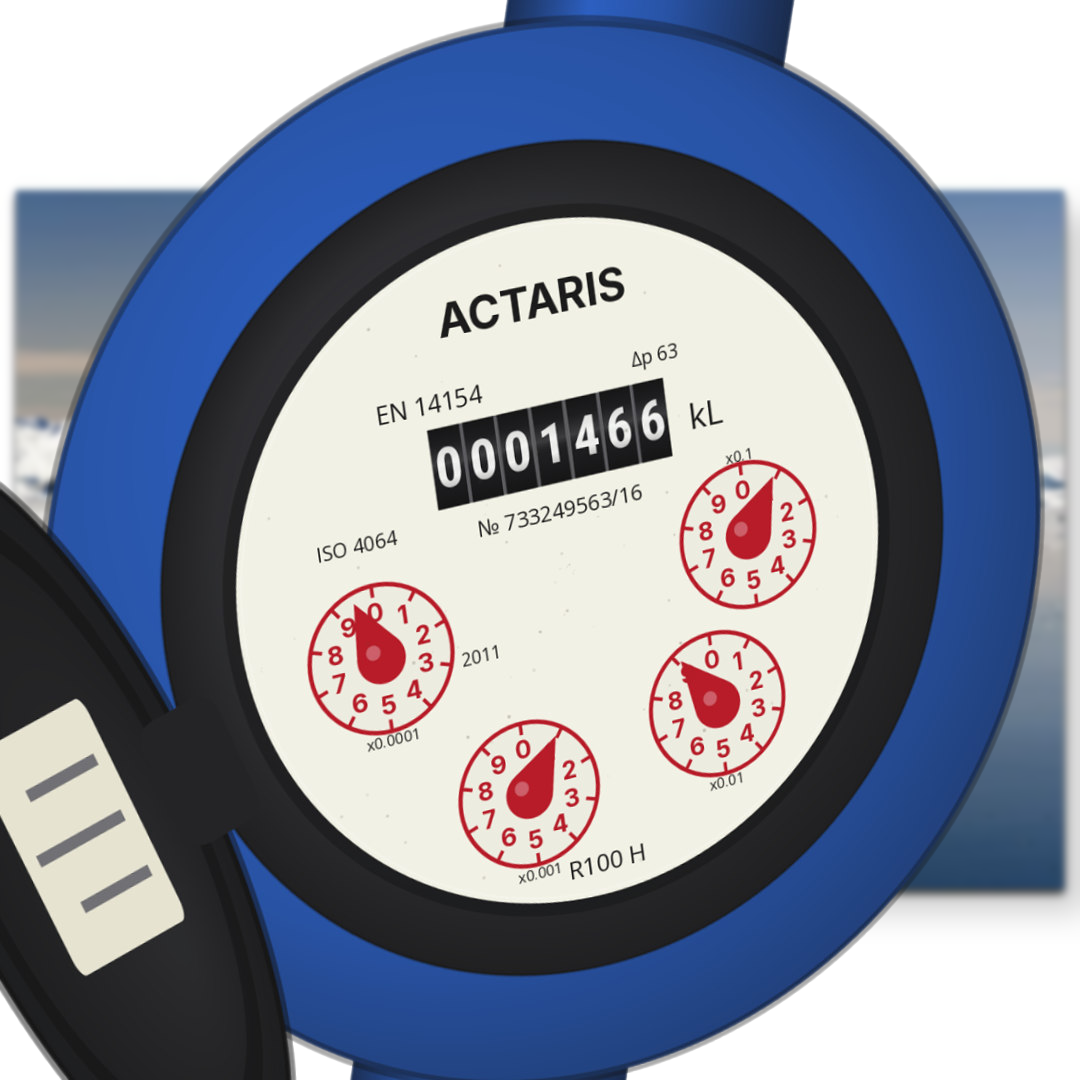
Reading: **1466.0909** kL
